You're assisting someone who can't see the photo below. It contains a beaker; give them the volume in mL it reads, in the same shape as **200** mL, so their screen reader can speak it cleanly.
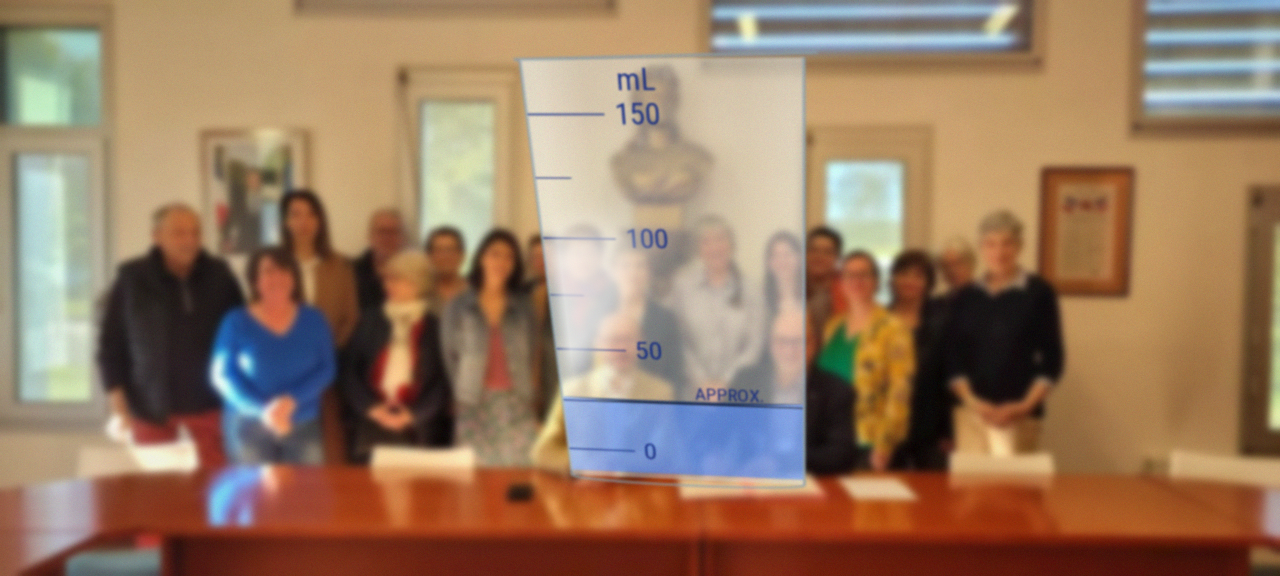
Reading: **25** mL
